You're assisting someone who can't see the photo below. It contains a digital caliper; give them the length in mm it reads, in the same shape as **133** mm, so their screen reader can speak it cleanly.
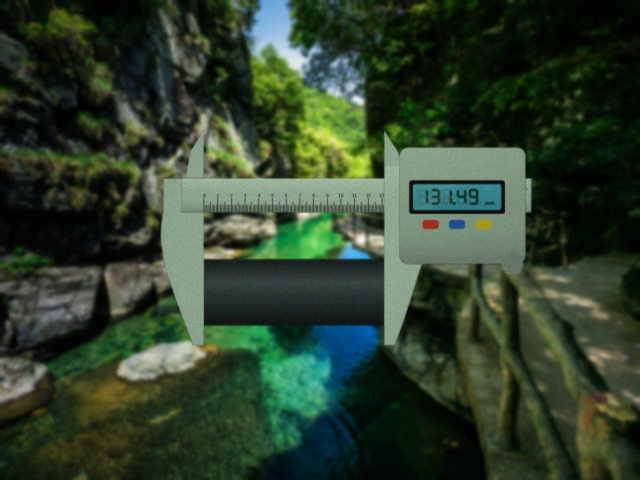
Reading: **131.49** mm
